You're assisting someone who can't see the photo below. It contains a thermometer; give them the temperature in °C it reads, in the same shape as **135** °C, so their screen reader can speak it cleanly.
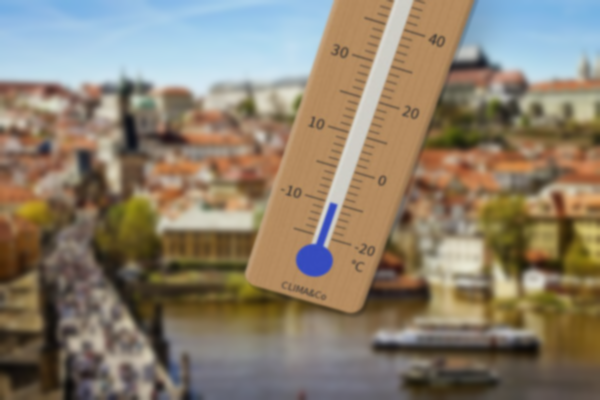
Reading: **-10** °C
